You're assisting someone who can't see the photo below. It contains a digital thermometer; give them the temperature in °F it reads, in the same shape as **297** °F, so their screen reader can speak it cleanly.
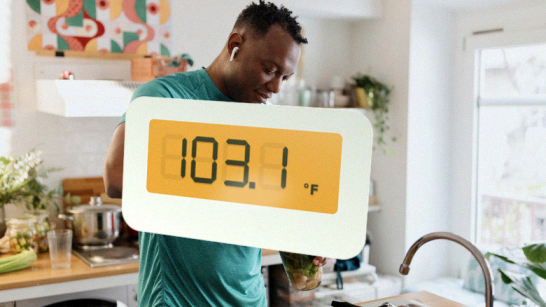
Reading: **103.1** °F
